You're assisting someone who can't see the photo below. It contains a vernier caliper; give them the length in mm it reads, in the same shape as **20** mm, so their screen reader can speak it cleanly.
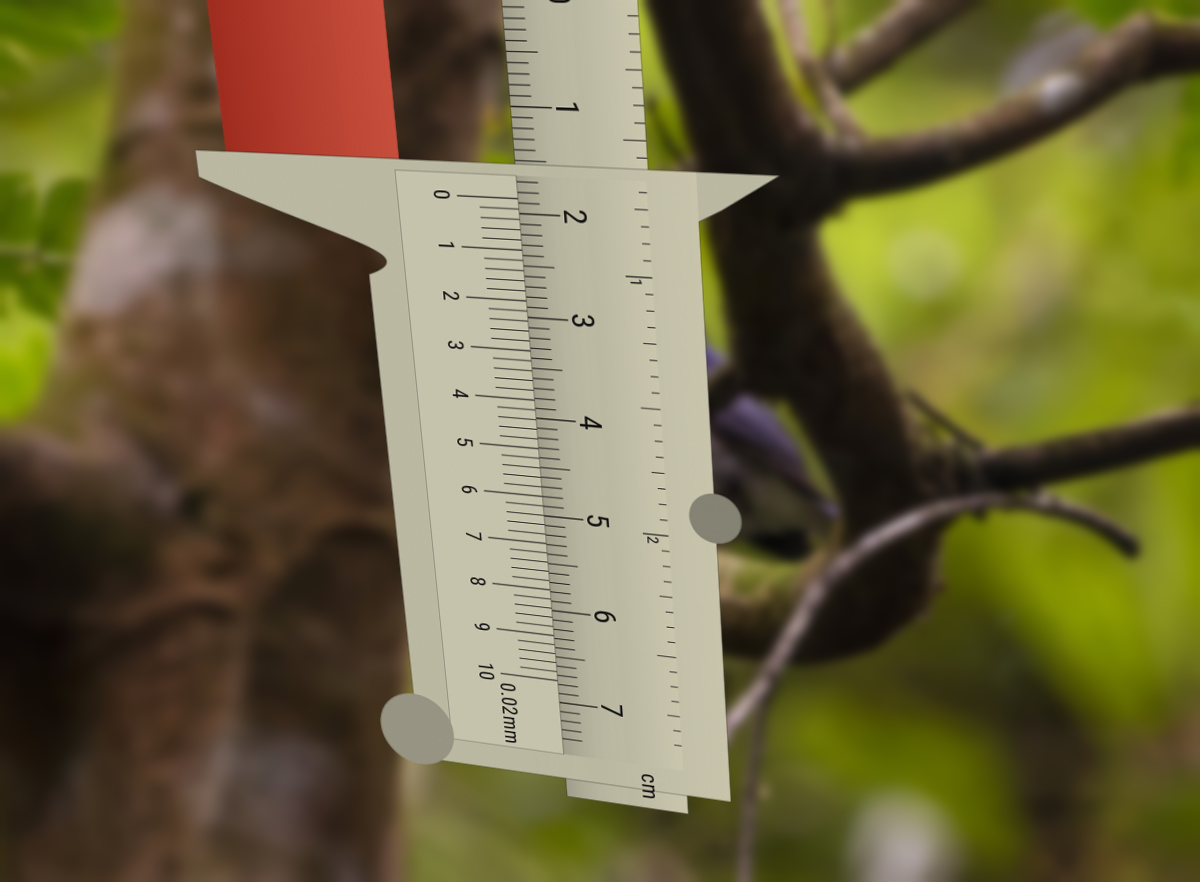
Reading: **18.6** mm
